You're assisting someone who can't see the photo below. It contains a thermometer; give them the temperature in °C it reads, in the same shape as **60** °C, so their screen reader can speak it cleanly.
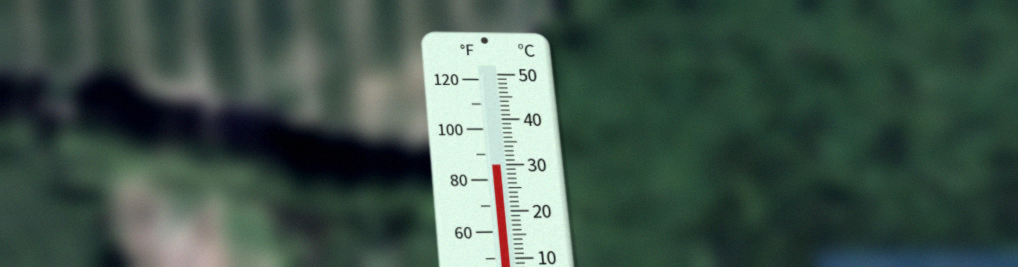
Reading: **30** °C
